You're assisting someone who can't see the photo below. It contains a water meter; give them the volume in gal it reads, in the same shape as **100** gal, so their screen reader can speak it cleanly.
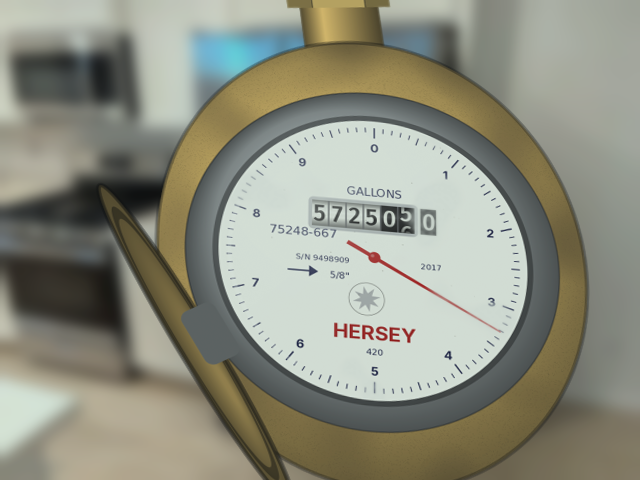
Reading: **5725053.3** gal
